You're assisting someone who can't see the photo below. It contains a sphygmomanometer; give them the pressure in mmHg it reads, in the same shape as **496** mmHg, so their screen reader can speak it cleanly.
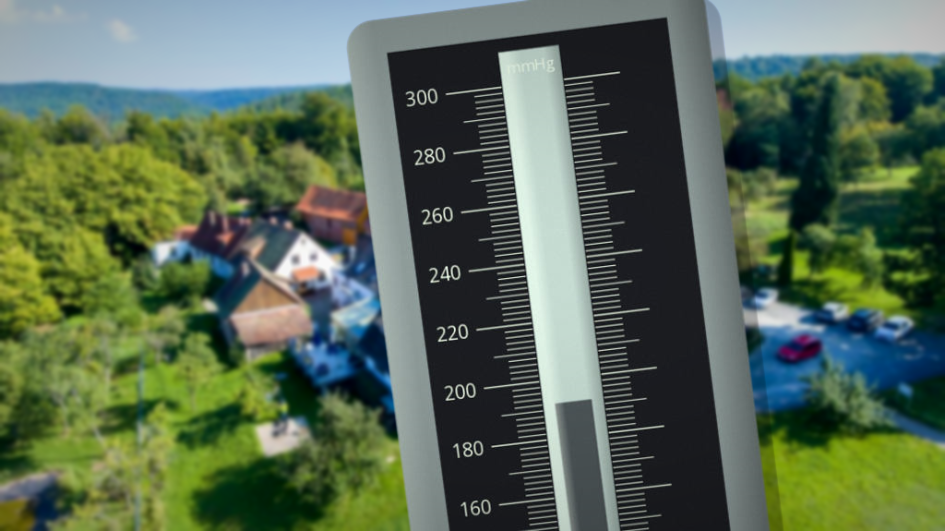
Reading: **192** mmHg
